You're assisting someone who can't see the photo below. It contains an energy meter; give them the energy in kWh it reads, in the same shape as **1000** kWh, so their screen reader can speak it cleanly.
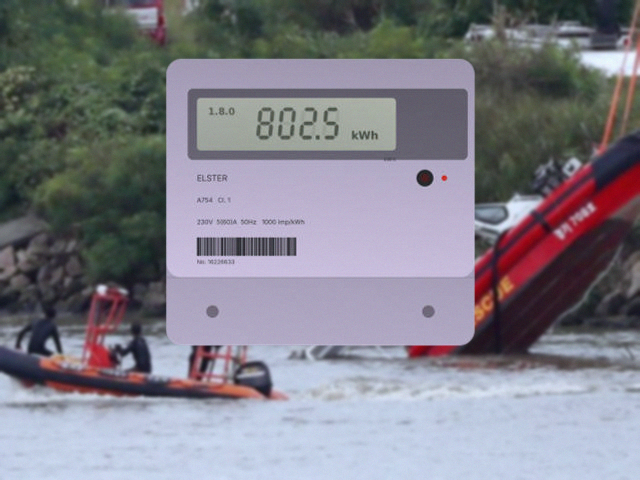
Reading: **802.5** kWh
